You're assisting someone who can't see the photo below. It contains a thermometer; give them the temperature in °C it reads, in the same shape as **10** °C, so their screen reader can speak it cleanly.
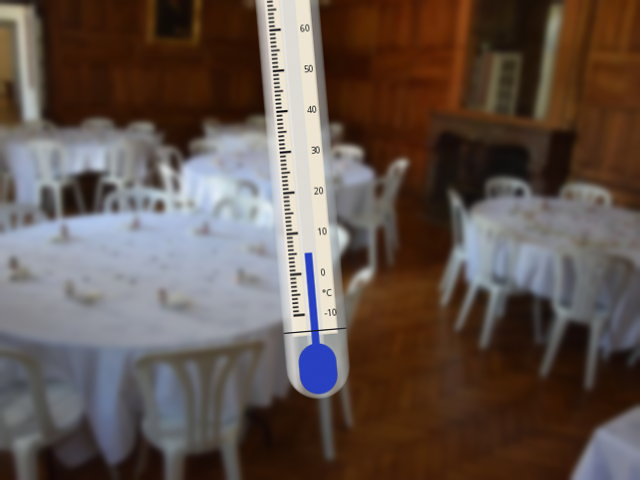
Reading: **5** °C
